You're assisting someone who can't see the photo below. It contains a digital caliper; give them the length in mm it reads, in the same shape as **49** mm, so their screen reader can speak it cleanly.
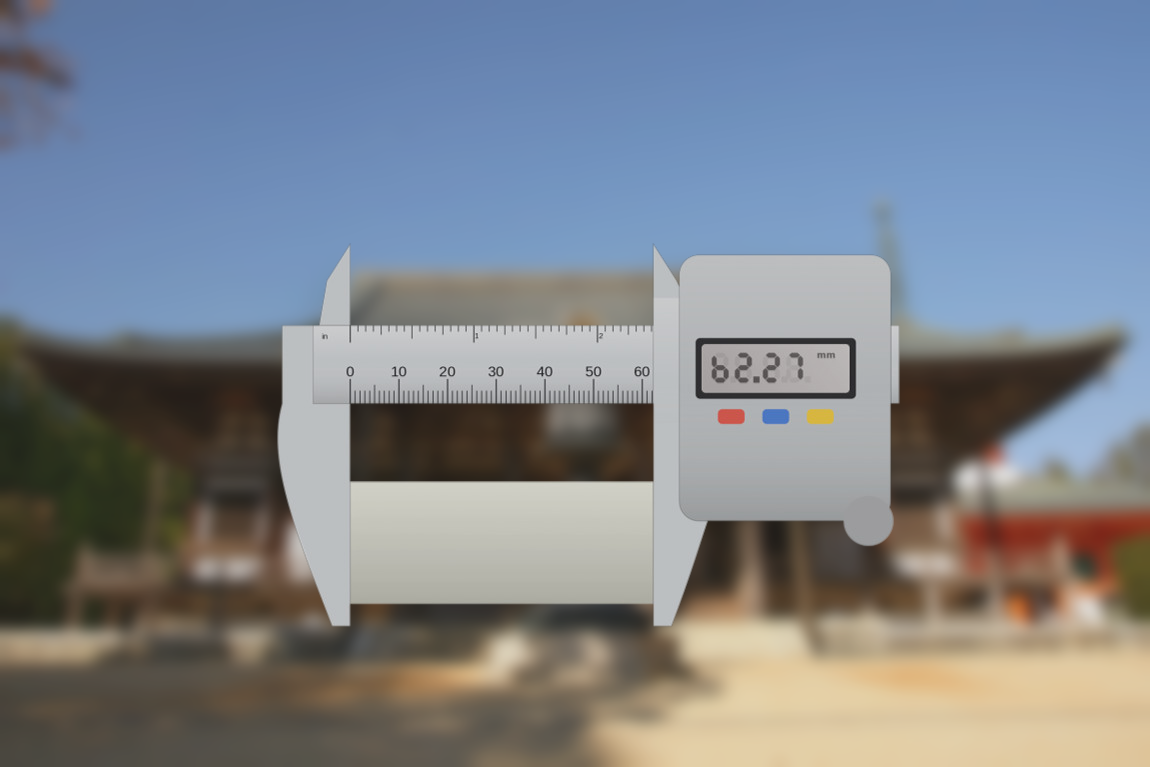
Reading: **62.27** mm
